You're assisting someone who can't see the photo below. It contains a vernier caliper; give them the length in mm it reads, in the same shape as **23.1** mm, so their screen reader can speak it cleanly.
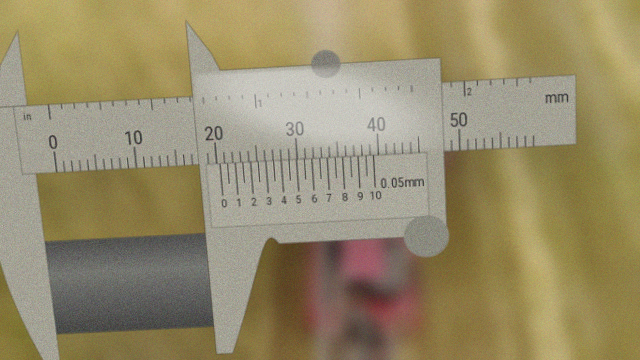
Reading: **20.4** mm
